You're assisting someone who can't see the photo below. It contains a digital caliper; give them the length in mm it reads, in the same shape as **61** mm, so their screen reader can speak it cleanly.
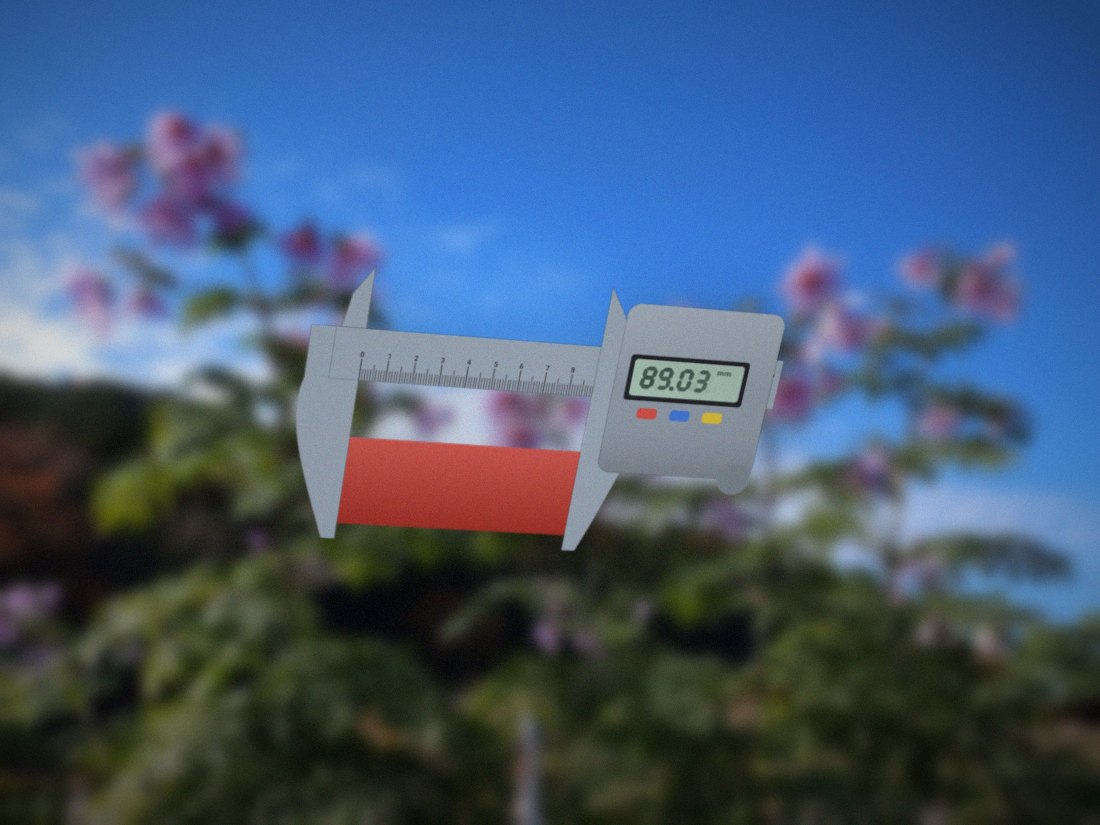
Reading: **89.03** mm
